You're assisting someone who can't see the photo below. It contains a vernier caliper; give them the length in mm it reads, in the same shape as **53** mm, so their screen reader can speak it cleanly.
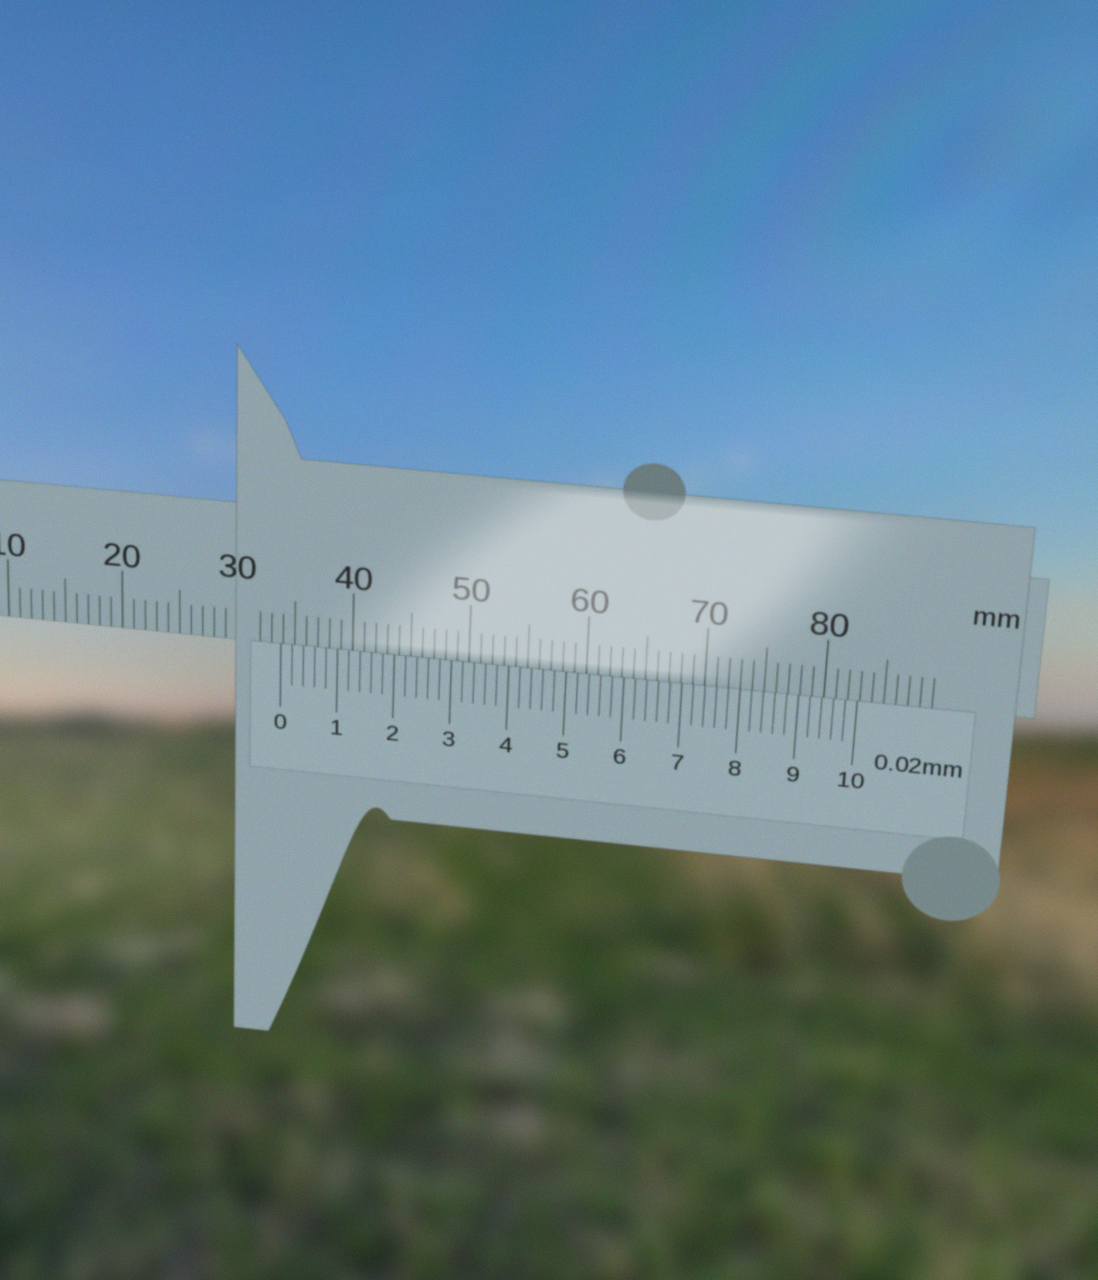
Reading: **33.8** mm
